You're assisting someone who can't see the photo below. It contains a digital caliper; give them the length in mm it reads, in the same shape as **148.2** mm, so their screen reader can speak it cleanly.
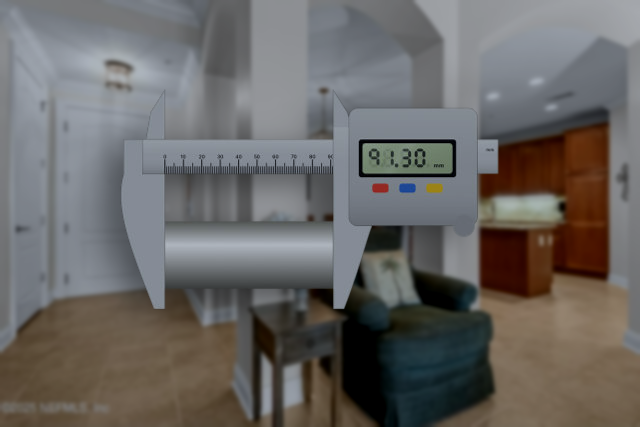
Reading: **91.30** mm
